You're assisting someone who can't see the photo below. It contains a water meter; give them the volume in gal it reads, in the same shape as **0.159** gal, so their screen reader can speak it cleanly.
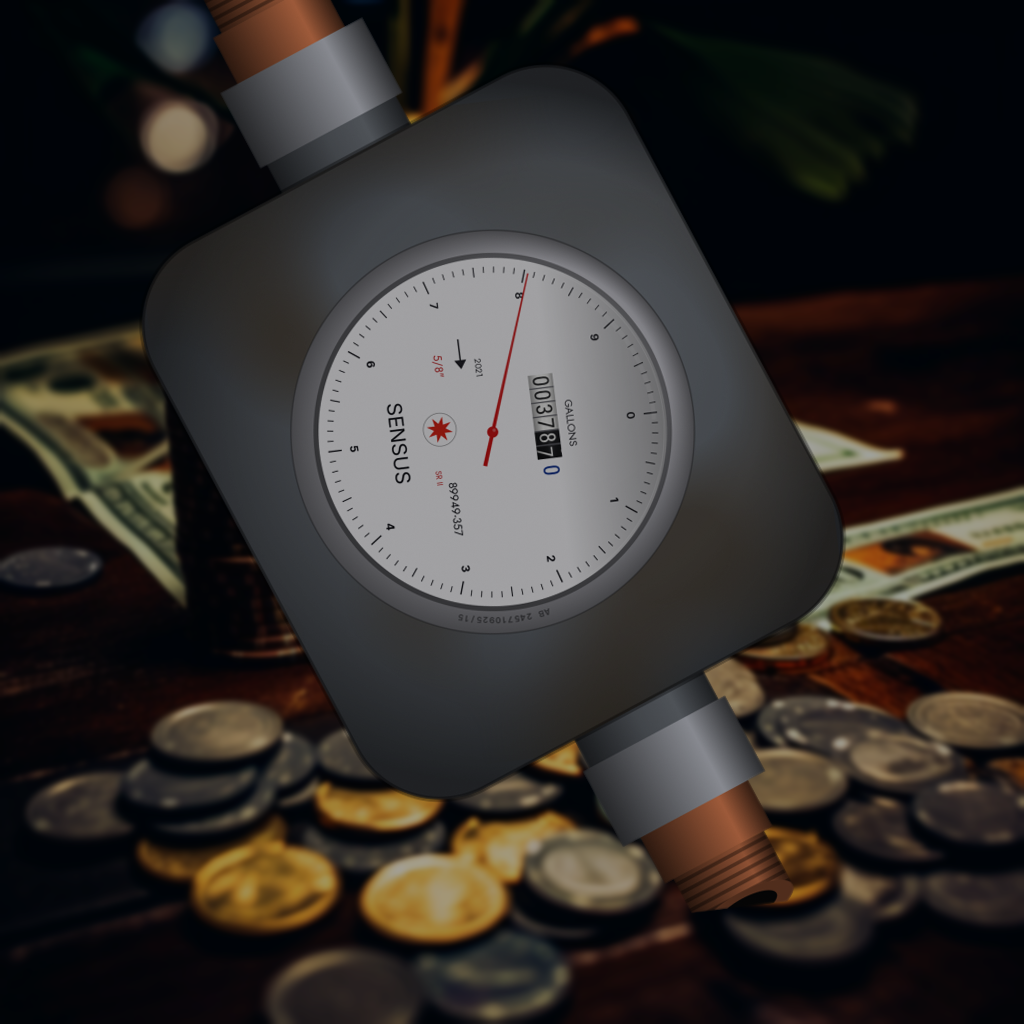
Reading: **37868.0** gal
